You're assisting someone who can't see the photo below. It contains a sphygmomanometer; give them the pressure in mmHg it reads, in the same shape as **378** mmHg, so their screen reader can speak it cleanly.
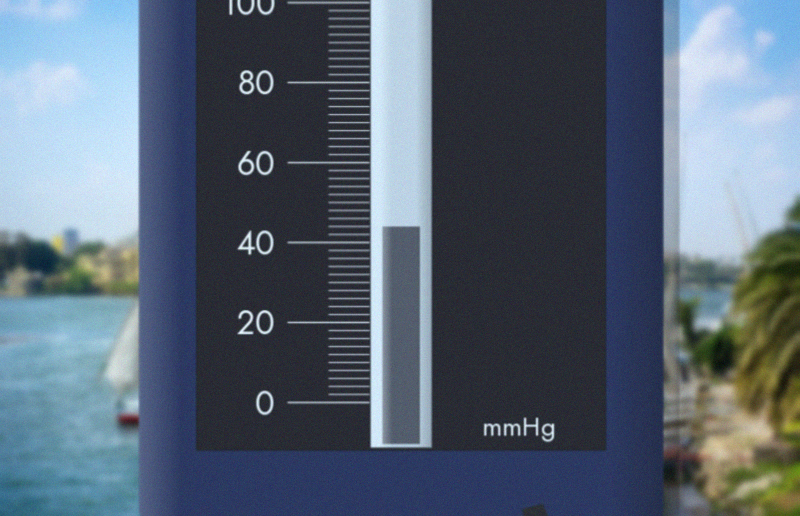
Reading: **44** mmHg
